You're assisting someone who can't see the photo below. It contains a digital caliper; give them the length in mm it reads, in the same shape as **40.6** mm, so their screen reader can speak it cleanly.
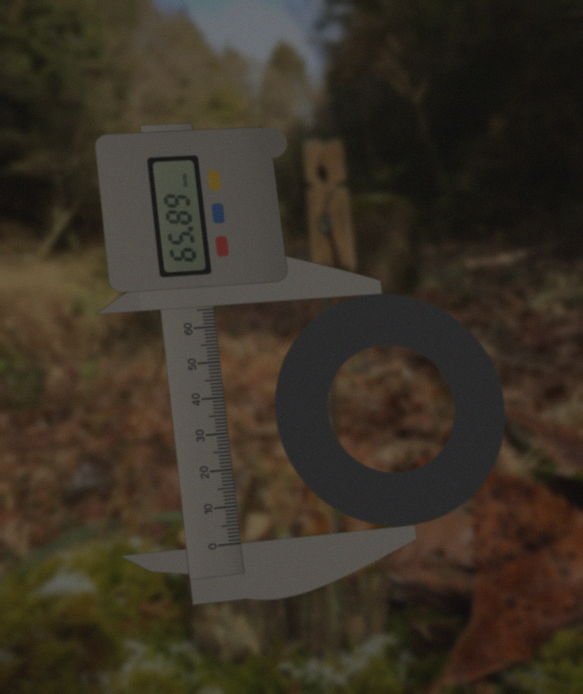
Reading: **65.89** mm
